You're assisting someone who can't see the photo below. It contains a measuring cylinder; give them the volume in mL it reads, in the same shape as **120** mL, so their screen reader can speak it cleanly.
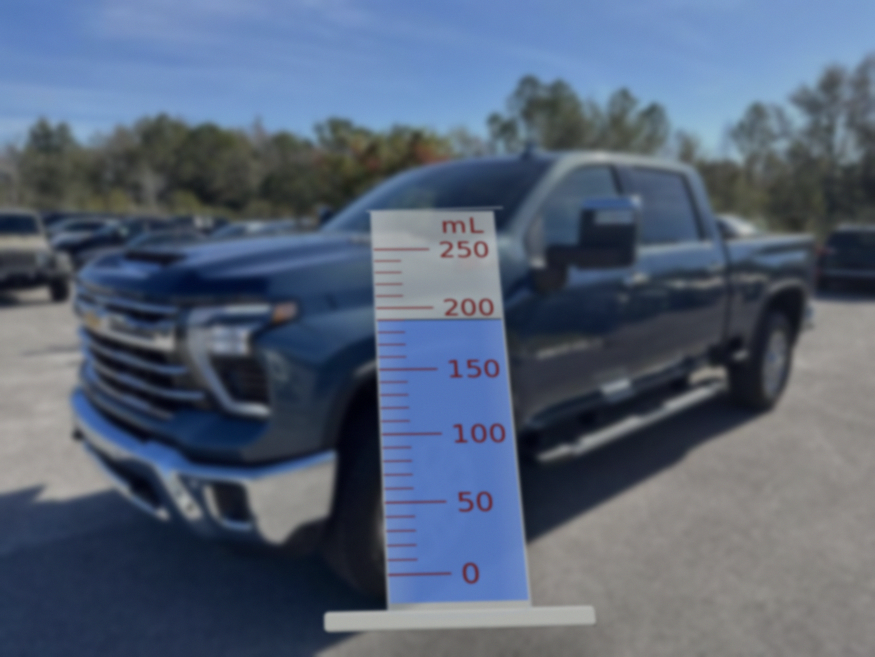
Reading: **190** mL
